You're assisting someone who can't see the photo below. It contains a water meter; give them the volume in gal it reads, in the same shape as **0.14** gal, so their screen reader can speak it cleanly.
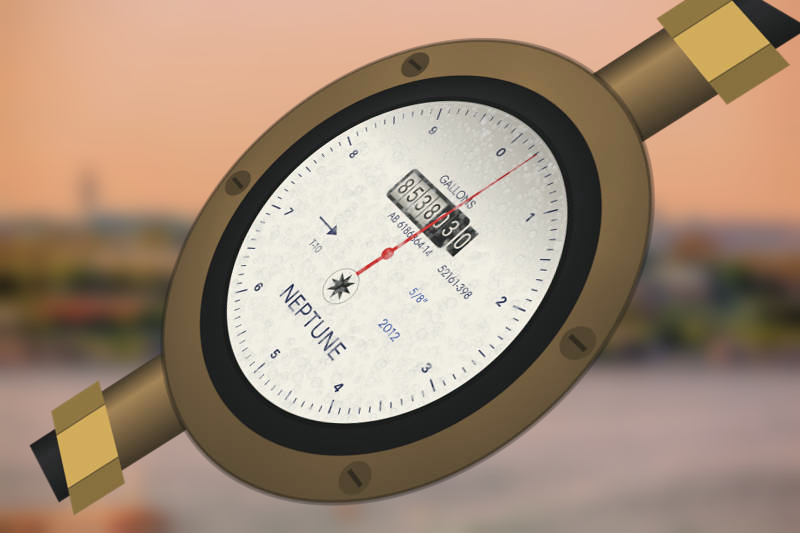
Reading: **8538030.3** gal
